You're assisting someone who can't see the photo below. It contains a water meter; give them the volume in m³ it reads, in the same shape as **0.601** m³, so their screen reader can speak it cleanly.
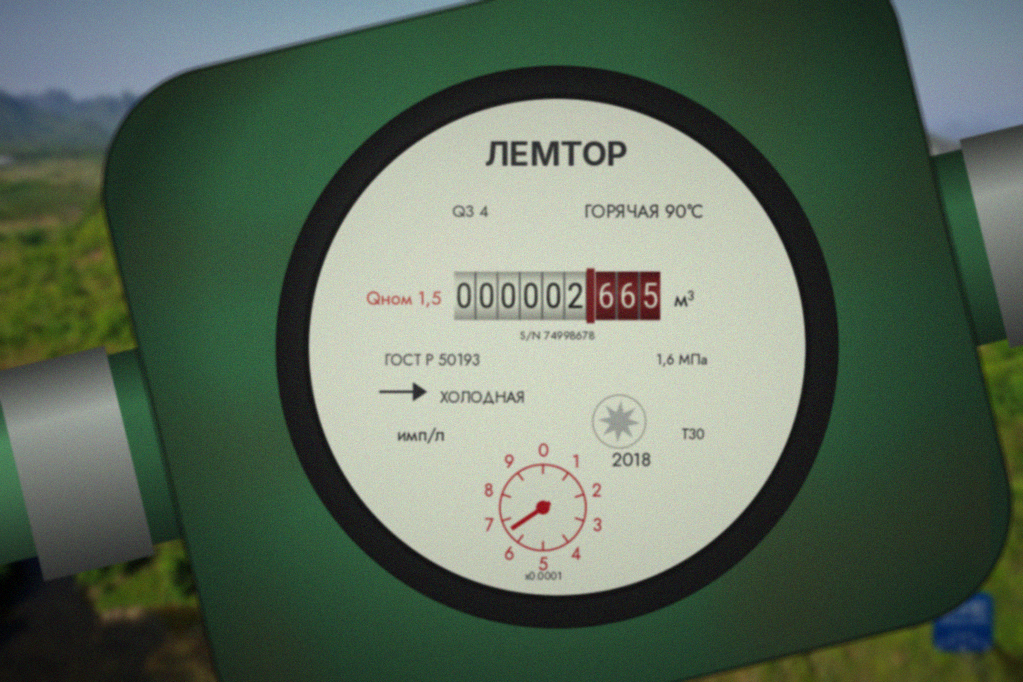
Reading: **2.6656** m³
